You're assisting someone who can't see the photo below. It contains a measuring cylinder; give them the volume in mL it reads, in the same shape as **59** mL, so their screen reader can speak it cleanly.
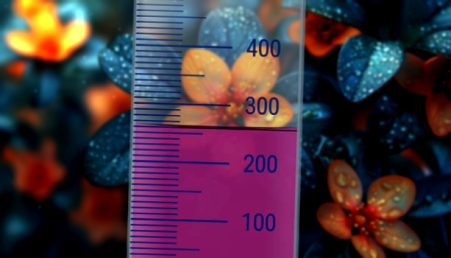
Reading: **260** mL
